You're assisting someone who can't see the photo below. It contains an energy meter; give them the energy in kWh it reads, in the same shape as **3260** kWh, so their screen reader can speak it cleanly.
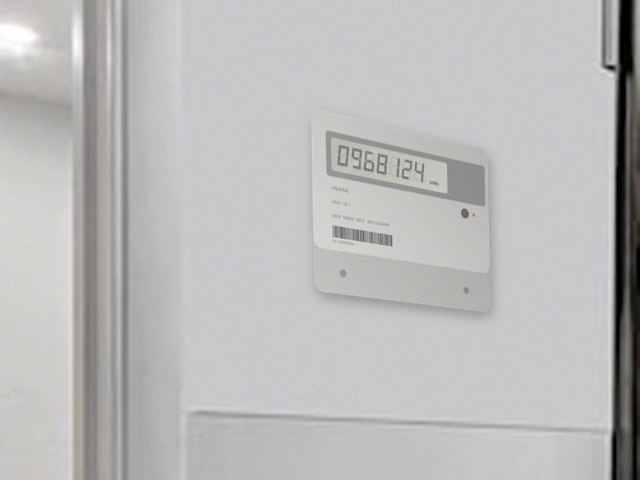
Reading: **968124** kWh
